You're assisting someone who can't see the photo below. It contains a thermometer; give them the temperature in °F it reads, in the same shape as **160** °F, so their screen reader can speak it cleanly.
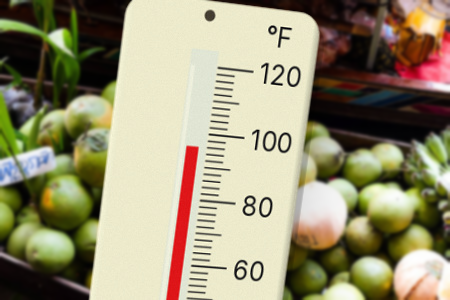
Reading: **96** °F
